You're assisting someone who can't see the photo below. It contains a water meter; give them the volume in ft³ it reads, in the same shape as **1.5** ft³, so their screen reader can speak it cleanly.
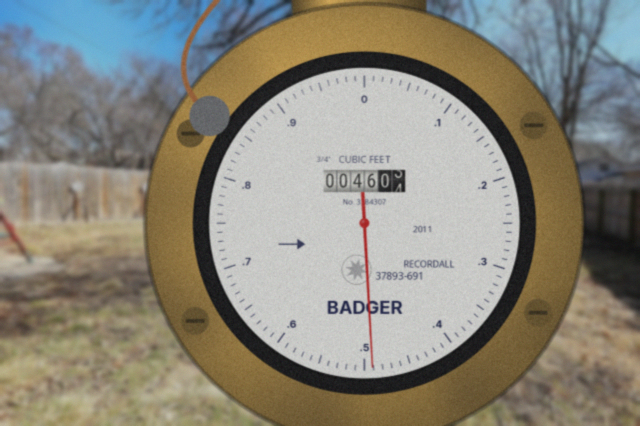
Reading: **4603.49** ft³
